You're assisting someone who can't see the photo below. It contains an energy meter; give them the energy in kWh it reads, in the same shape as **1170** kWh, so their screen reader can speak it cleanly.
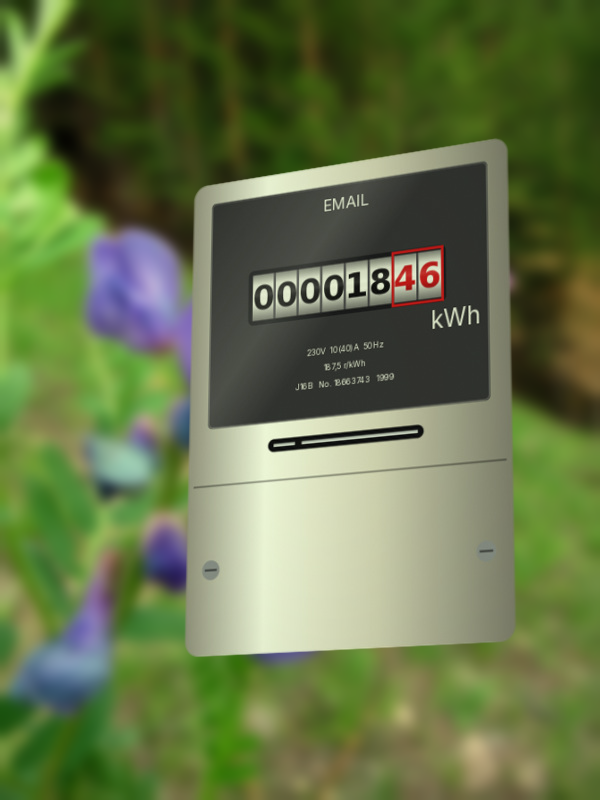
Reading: **18.46** kWh
